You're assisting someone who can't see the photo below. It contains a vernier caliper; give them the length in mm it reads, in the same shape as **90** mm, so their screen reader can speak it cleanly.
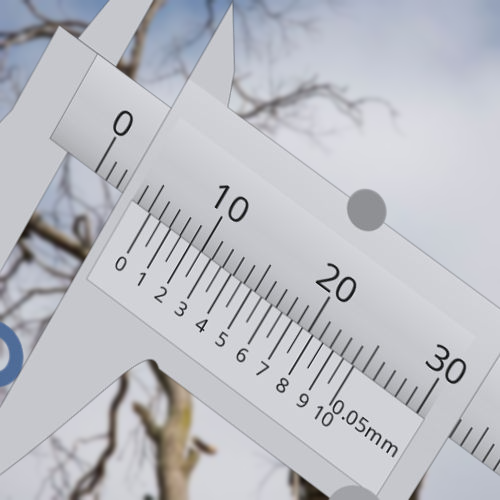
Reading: **5.2** mm
